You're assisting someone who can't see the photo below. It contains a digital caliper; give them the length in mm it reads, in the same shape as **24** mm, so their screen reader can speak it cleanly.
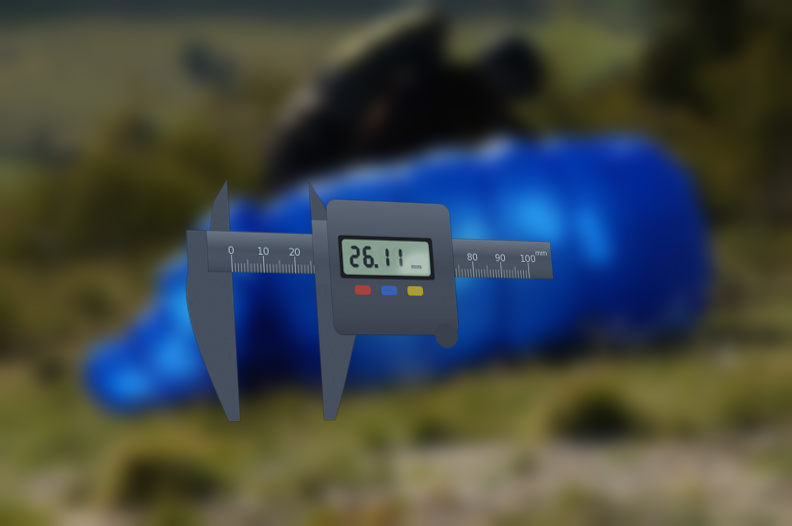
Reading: **26.11** mm
